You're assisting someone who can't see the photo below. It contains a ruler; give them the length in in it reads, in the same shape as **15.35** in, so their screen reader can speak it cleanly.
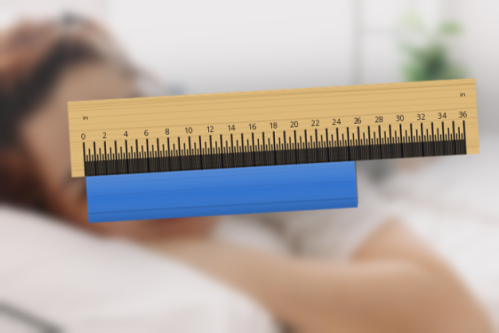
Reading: **25.5** in
